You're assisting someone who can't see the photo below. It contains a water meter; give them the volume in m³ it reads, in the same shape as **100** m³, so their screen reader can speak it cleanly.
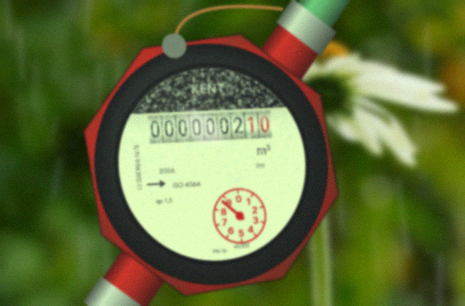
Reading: **2.108** m³
